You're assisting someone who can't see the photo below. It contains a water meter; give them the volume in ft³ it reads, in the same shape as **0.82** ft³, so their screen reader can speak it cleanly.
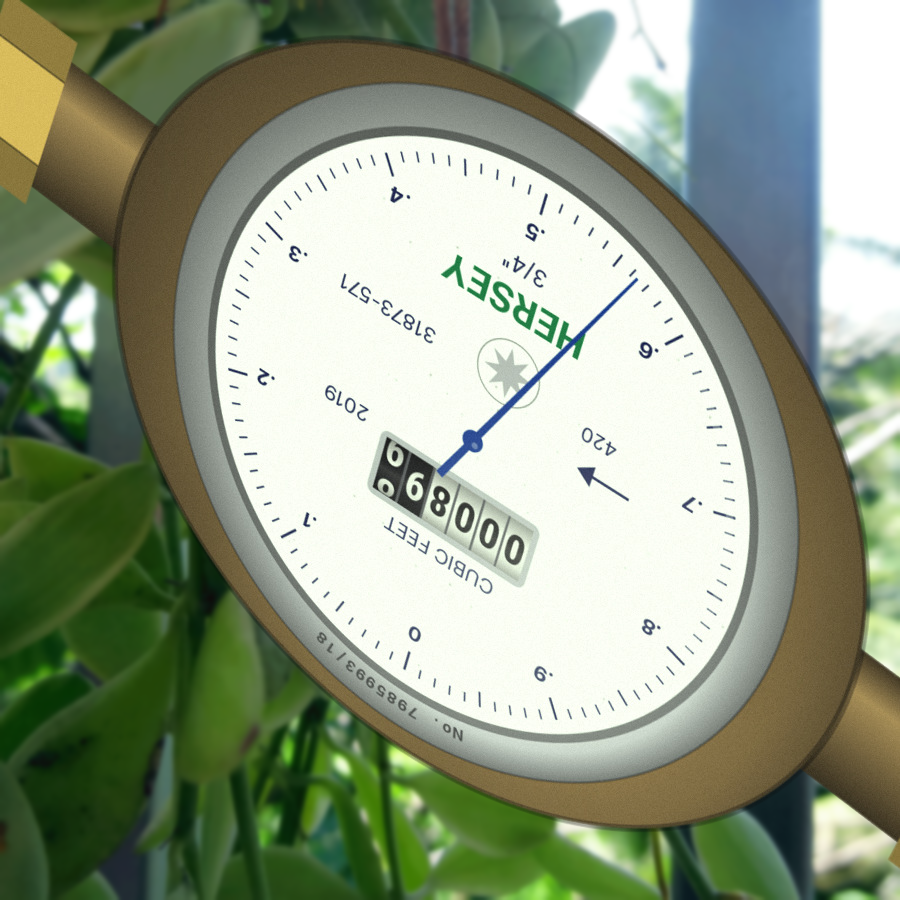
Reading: **898.56** ft³
